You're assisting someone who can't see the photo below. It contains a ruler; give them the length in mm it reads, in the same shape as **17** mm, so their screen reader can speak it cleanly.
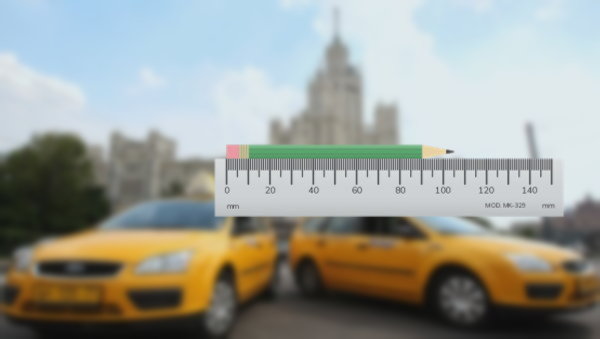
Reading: **105** mm
